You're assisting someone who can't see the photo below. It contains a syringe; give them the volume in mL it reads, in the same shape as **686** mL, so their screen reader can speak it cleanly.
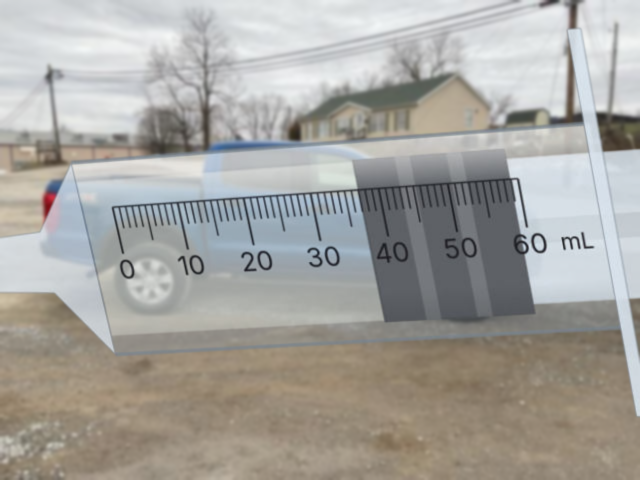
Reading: **37** mL
